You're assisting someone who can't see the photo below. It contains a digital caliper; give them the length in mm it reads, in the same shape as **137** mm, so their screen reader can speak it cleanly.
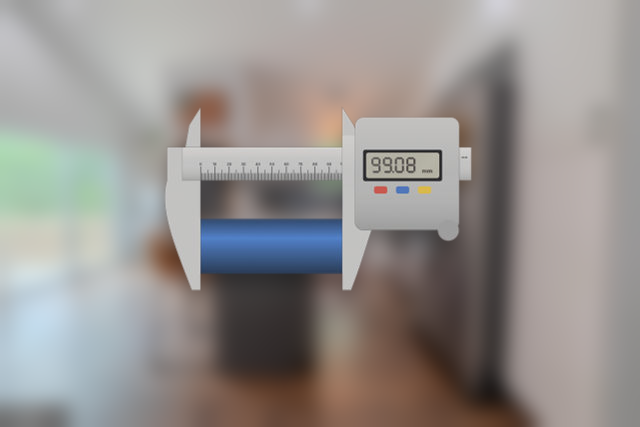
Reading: **99.08** mm
